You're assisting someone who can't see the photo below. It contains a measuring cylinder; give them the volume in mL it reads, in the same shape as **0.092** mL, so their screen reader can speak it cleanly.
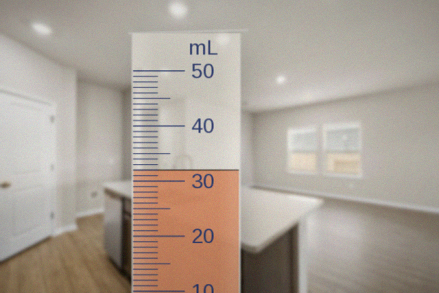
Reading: **32** mL
